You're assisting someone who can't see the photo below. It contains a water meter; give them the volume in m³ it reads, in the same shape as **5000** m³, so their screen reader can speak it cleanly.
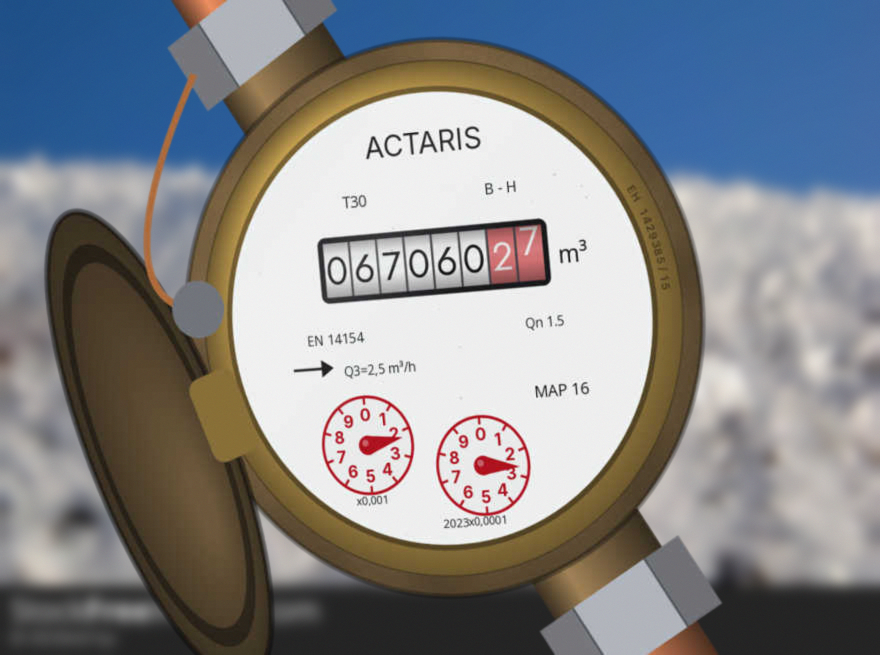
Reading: **67060.2722** m³
